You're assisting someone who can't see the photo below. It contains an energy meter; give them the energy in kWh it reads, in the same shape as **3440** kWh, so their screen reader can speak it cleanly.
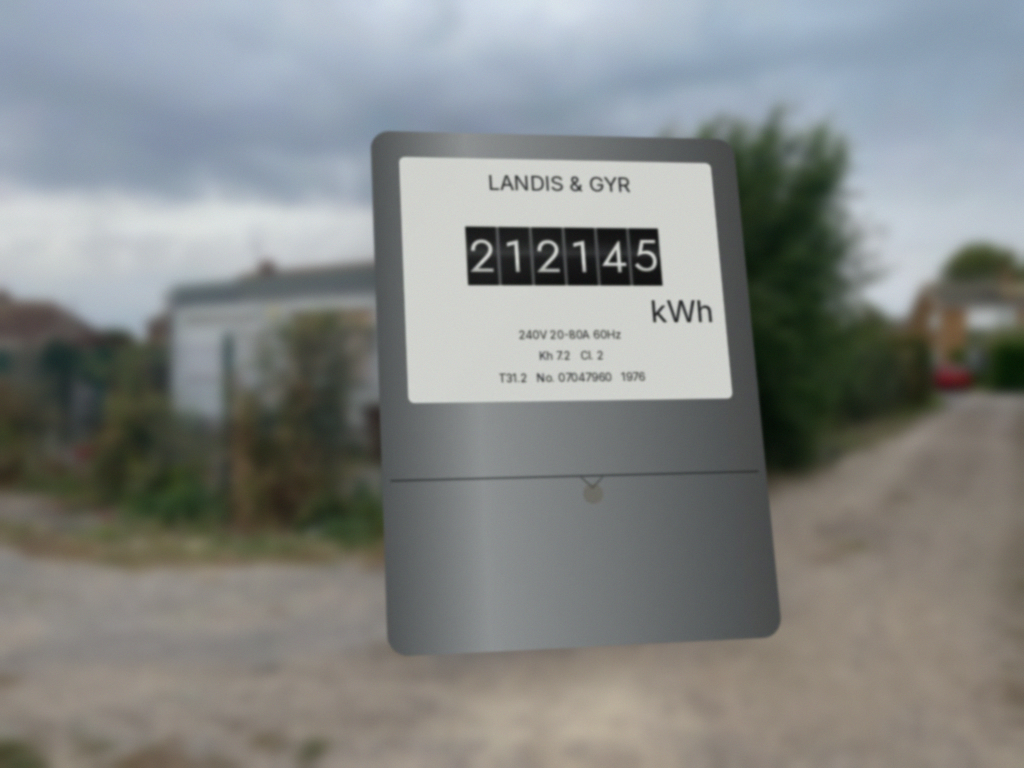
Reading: **212145** kWh
